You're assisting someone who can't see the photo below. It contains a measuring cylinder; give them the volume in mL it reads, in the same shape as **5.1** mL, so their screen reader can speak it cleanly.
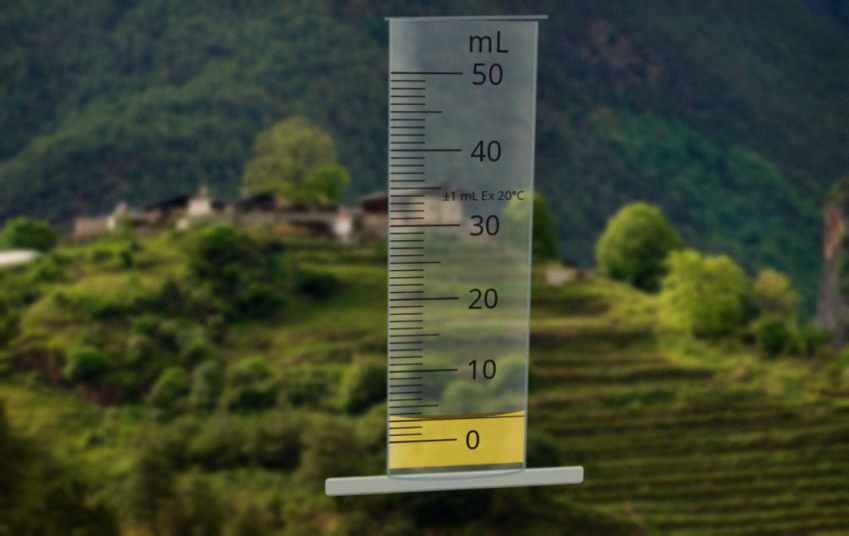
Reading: **3** mL
